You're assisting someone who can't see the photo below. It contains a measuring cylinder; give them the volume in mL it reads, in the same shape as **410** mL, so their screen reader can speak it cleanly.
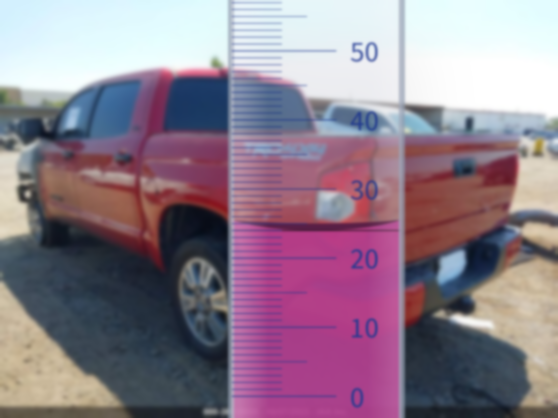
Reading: **24** mL
